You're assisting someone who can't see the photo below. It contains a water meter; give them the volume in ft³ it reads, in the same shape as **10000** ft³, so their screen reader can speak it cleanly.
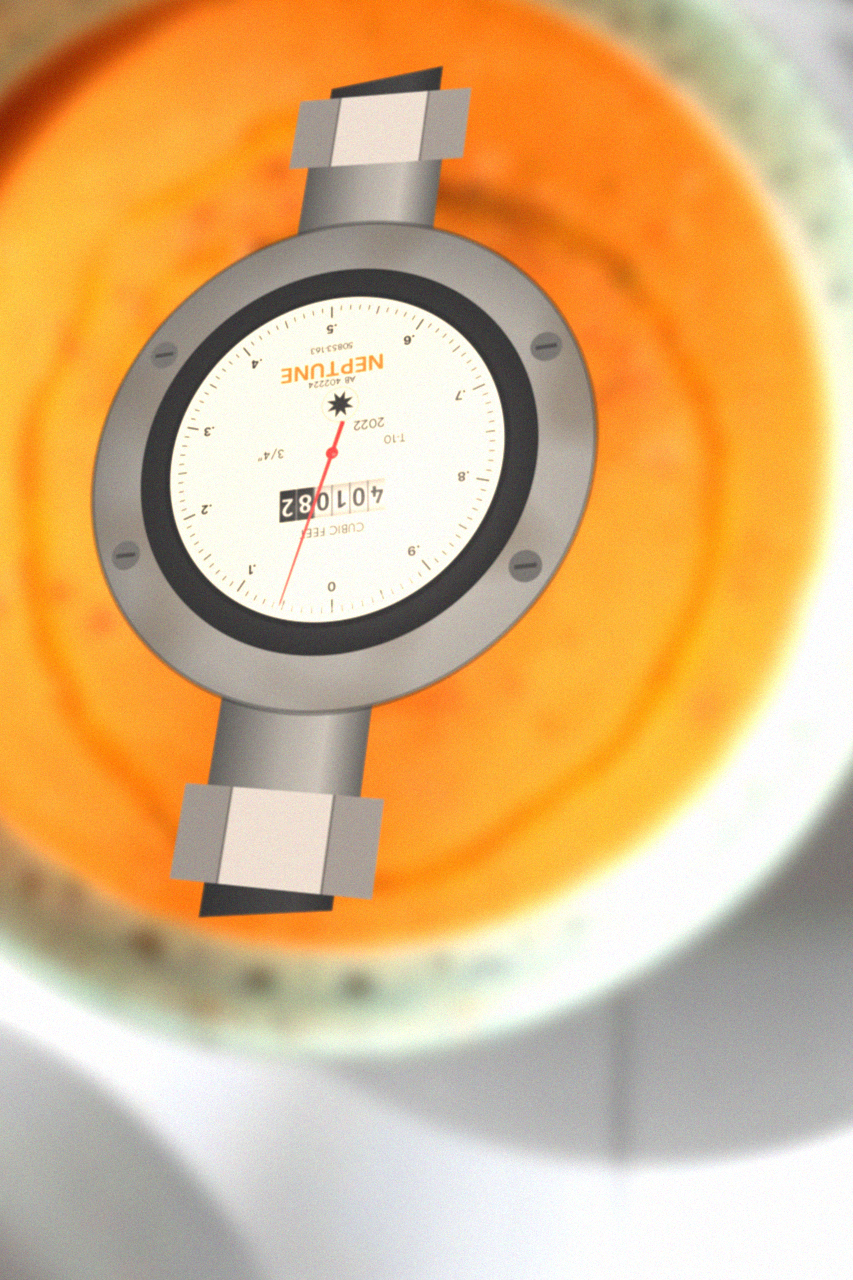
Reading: **401082.05** ft³
